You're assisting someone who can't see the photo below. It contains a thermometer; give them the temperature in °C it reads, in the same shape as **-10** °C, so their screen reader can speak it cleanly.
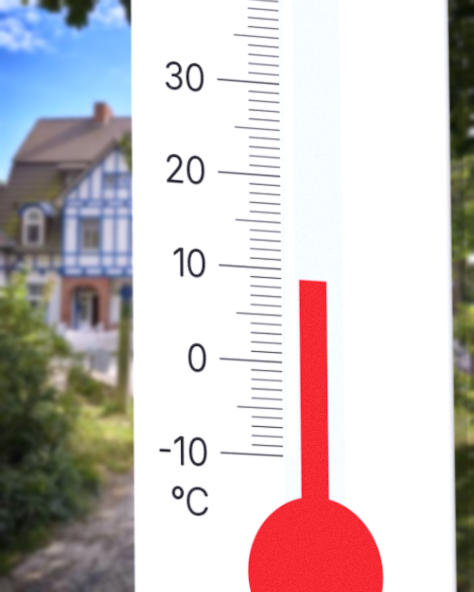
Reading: **9** °C
